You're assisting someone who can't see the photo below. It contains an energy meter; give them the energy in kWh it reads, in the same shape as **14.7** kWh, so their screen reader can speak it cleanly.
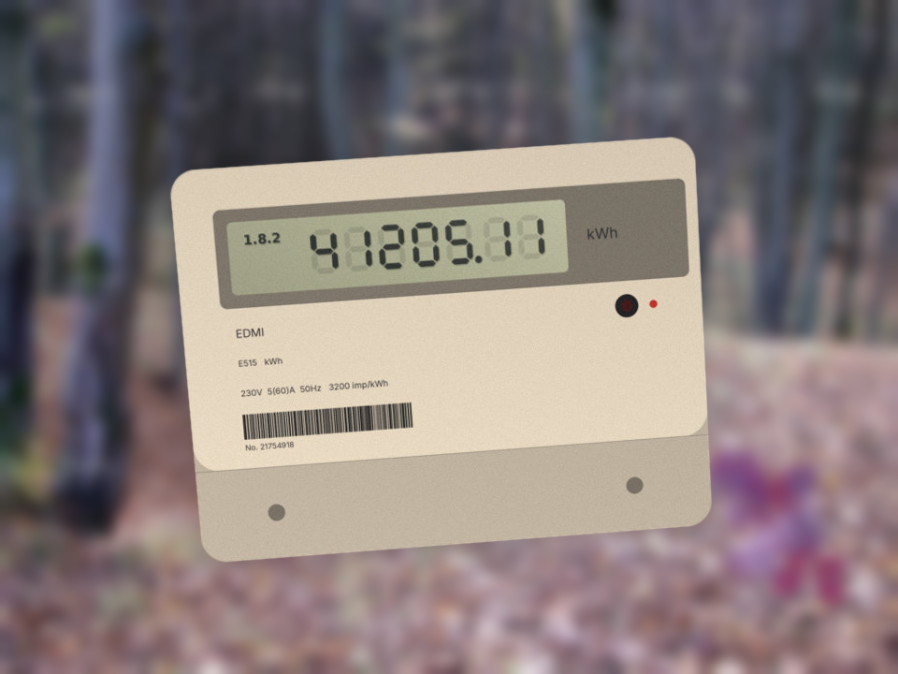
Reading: **41205.11** kWh
